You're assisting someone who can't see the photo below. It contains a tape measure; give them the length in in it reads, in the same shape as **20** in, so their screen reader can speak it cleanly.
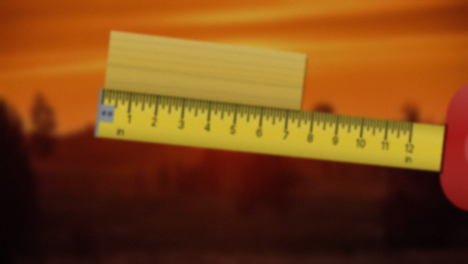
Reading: **7.5** in
